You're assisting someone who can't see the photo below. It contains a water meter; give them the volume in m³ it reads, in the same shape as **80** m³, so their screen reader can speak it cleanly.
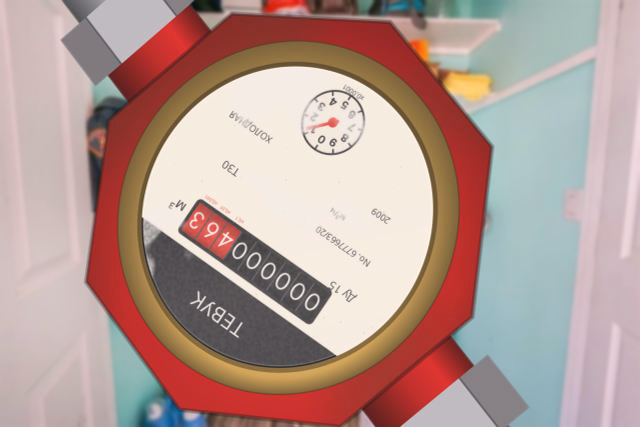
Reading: **0.4631** m³
